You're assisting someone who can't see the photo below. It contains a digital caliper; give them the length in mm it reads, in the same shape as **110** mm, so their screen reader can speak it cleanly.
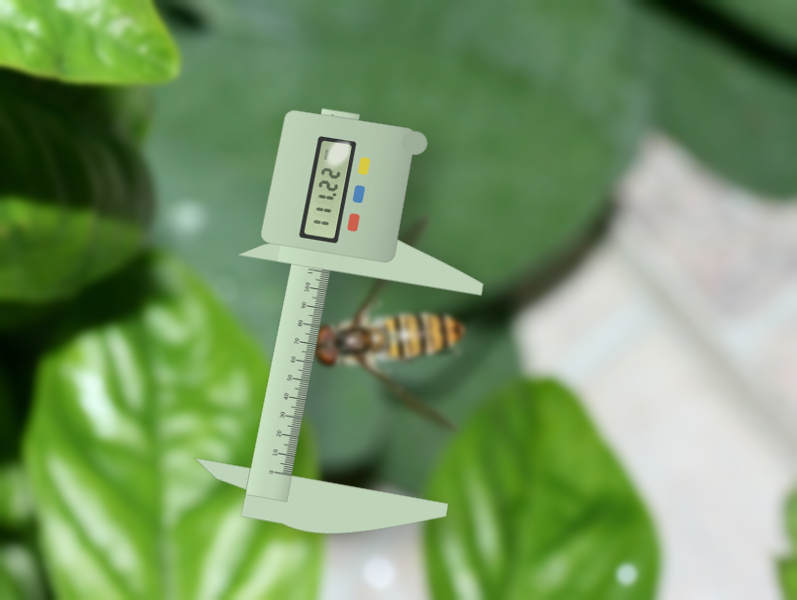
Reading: **111.22** mm
